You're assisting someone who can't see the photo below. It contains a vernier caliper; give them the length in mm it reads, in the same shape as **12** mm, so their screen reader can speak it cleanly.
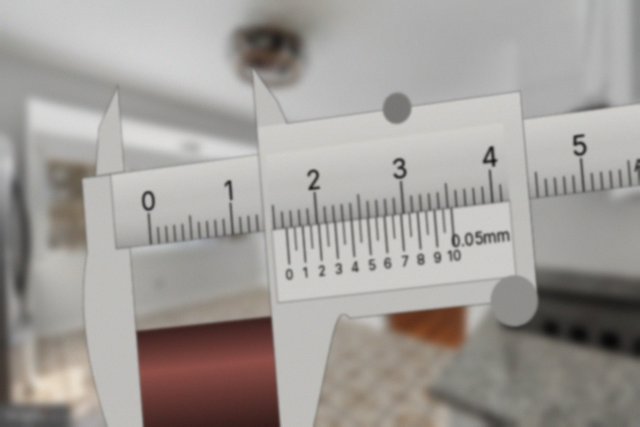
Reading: **16.4** mm
